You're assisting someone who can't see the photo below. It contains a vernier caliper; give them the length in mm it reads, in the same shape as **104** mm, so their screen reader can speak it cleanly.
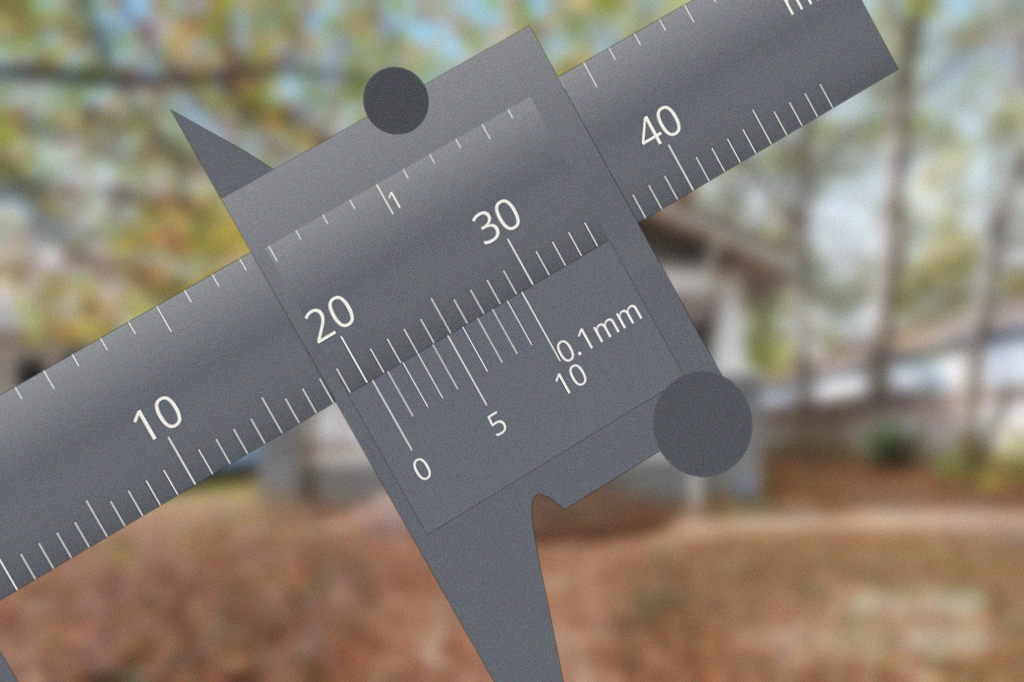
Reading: **20.3** mm
